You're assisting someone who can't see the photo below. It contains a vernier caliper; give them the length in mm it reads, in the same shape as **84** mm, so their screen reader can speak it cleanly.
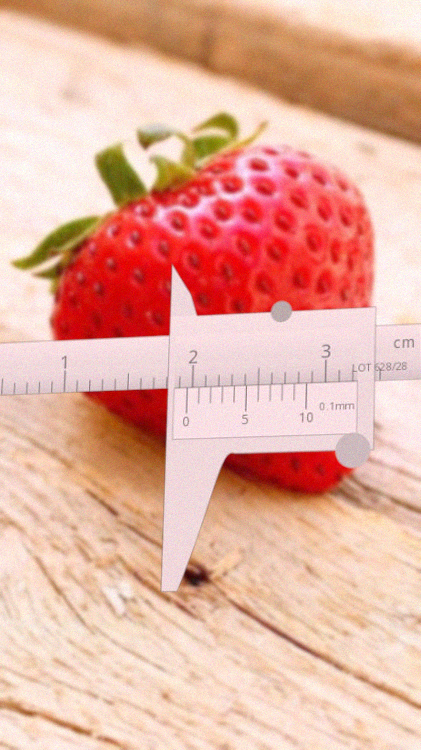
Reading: **19.6** mm
